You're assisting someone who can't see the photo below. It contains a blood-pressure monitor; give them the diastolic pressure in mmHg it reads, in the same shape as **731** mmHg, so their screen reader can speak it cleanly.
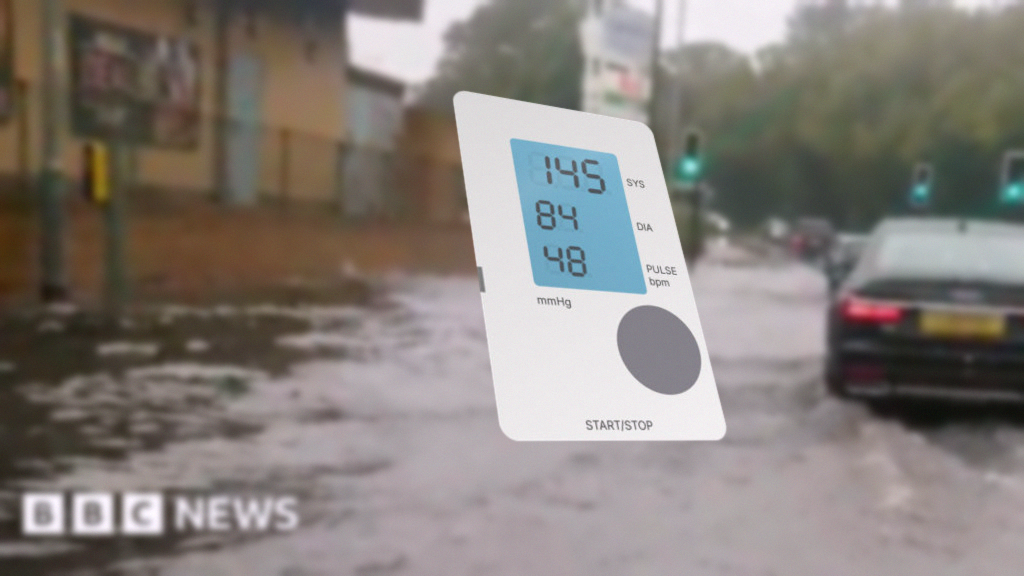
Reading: **84** mmHg
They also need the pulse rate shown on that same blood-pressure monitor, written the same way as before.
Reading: **48** bpm
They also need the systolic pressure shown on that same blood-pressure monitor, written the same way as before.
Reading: **145** mmHg
